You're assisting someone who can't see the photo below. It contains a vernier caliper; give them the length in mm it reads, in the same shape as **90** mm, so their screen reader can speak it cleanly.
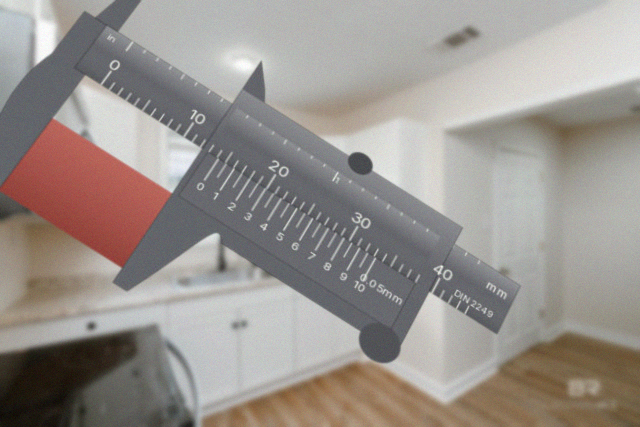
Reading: **14.2** mm
